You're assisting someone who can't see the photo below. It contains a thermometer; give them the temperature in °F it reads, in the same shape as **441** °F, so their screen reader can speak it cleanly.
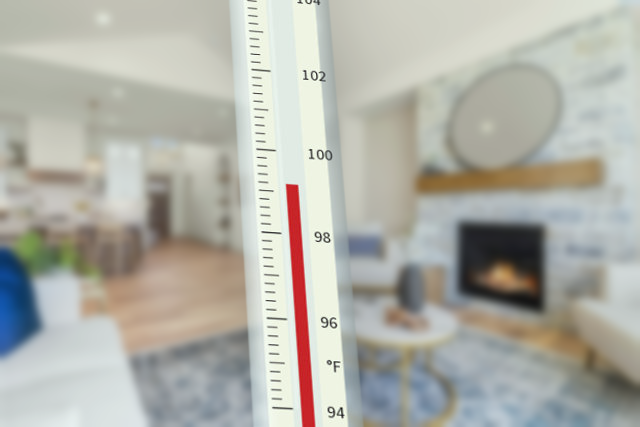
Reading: **99.2** °F
